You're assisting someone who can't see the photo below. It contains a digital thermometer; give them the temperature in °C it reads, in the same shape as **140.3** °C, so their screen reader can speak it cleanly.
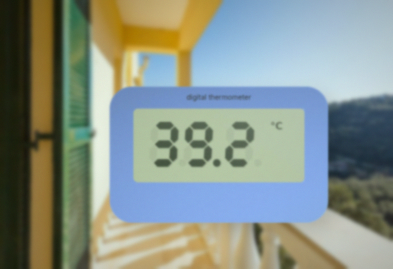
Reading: **39.2** °C
